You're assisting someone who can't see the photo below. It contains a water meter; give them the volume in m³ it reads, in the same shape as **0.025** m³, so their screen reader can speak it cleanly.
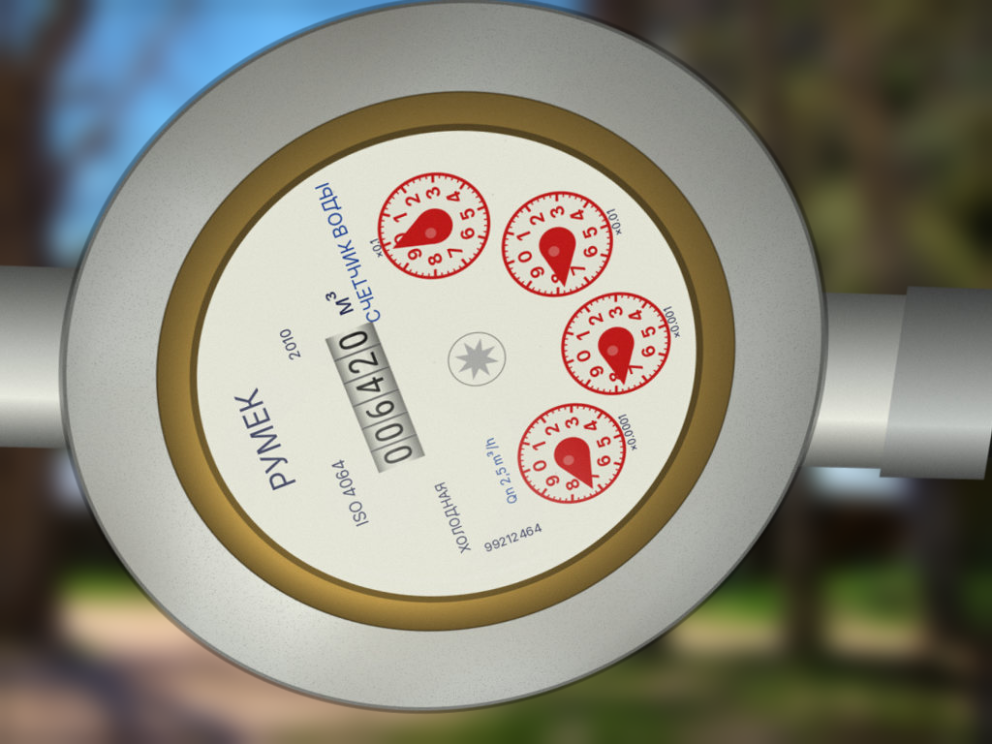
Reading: **6419.9777** m³
